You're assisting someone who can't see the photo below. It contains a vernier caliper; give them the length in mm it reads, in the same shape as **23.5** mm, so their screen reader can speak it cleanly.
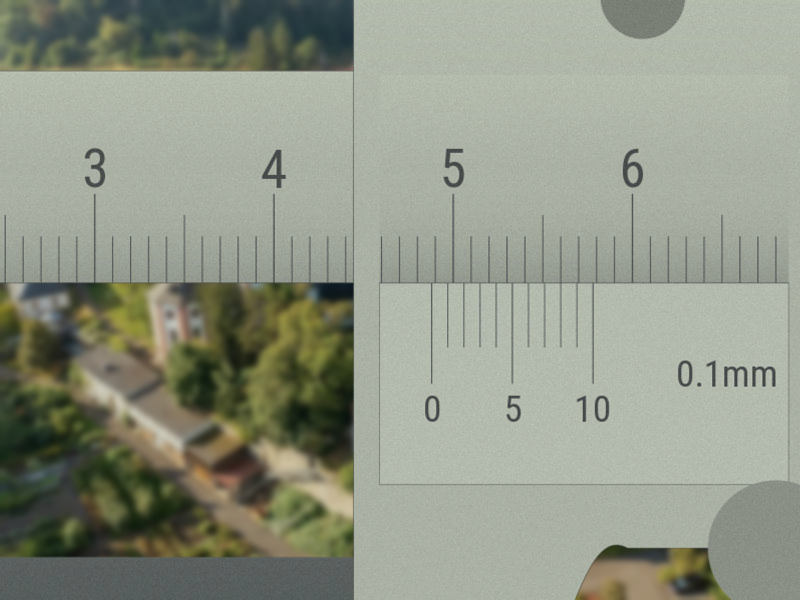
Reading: **48.8** mm
